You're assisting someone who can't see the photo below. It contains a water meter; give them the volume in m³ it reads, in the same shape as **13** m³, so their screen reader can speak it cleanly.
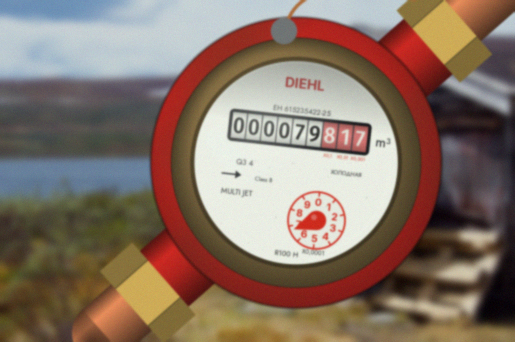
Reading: **79.8176** m³
